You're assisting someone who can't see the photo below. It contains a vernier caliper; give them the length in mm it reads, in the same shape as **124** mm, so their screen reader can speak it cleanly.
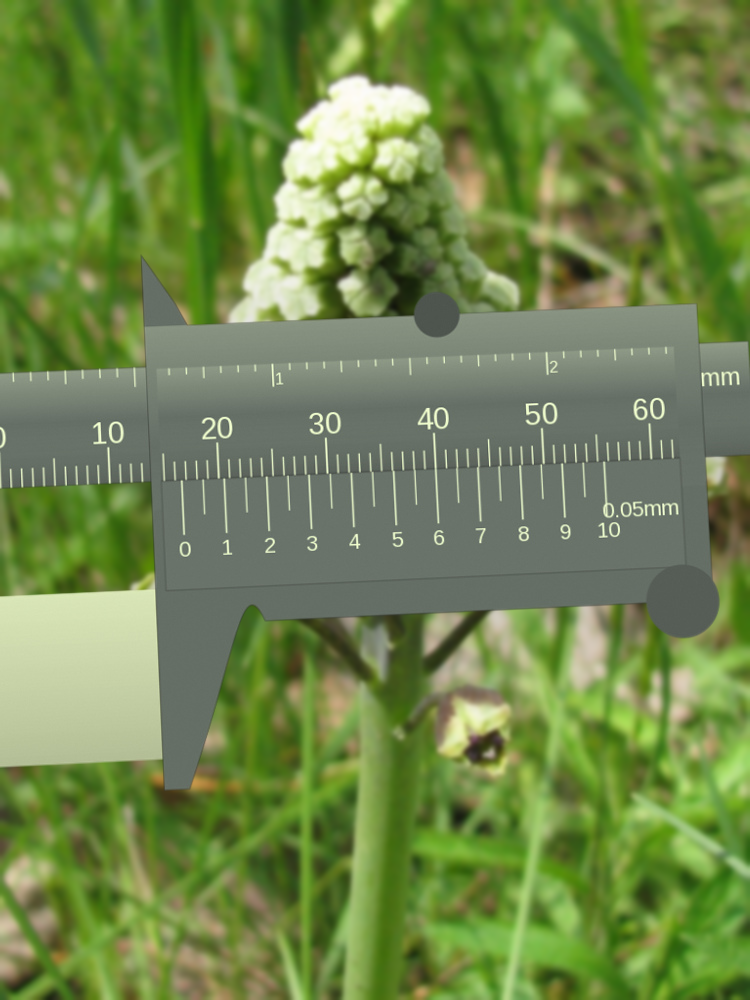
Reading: **16.6** mm
